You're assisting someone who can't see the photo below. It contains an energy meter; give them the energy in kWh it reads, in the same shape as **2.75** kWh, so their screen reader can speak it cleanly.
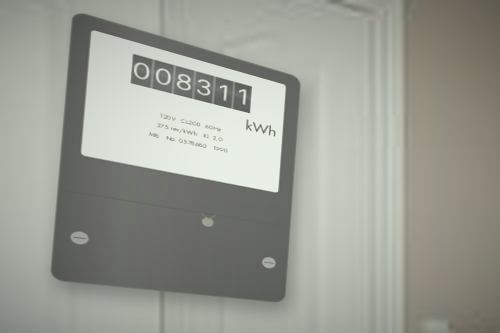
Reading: **8311** kWh
